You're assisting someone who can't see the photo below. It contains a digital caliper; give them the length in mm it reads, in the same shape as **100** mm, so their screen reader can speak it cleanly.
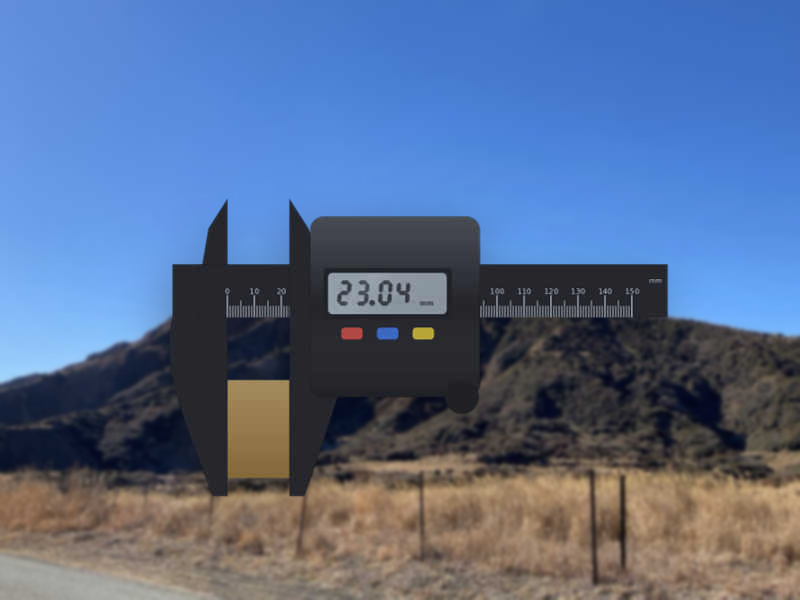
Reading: **23.04** mm
